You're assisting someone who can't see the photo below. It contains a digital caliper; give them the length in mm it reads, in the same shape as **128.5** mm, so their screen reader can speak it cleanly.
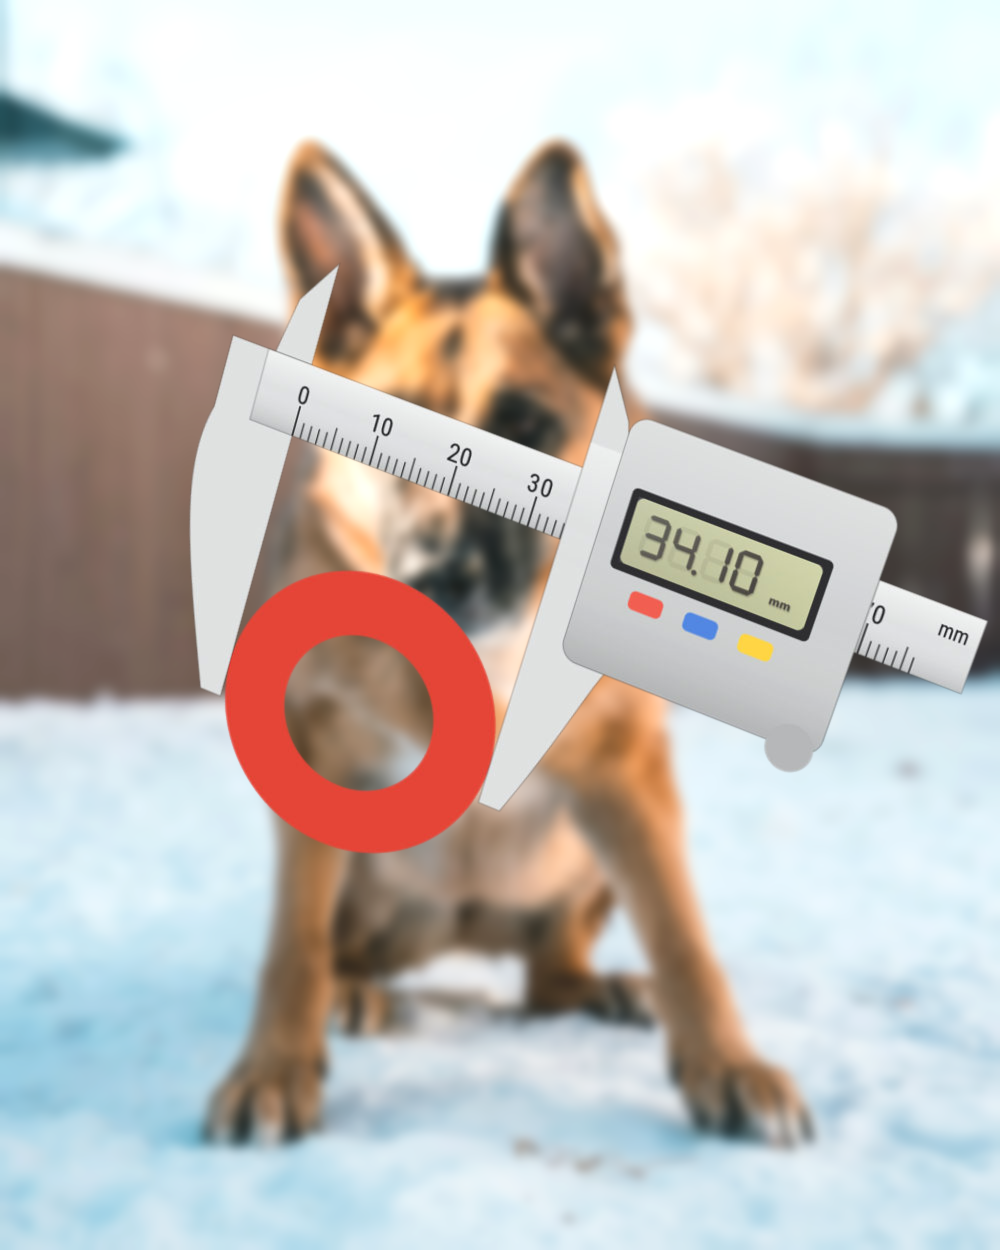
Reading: **34.10** mm
